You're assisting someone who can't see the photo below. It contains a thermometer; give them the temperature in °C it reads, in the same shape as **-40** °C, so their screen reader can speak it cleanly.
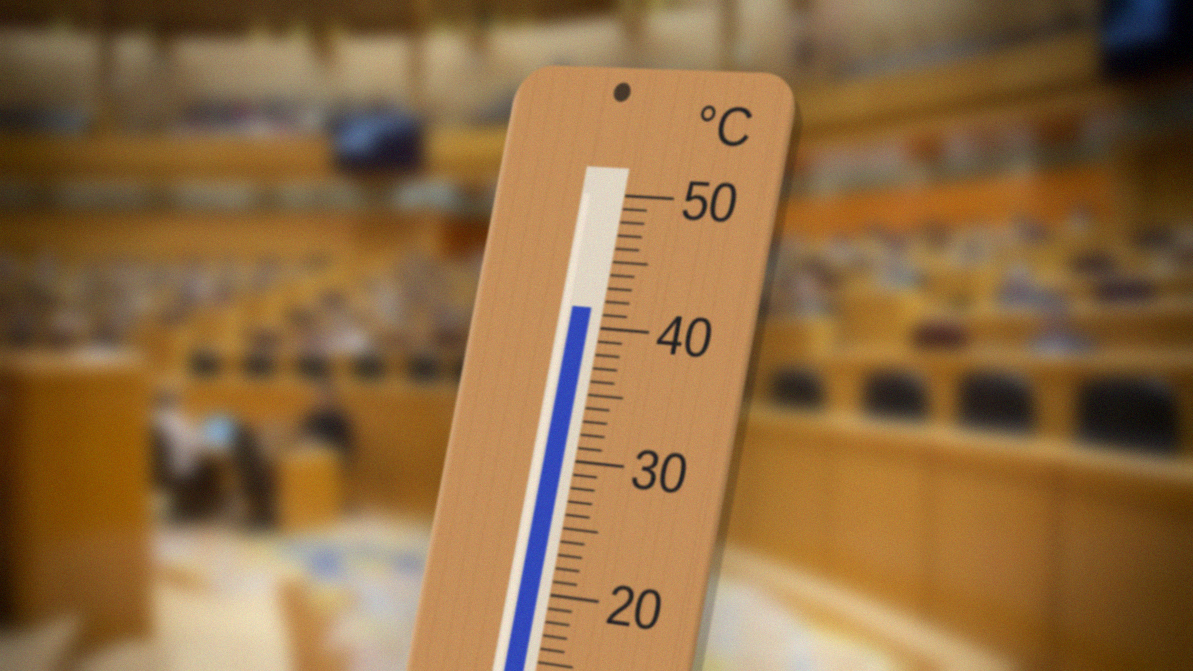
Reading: **41.5** °C
